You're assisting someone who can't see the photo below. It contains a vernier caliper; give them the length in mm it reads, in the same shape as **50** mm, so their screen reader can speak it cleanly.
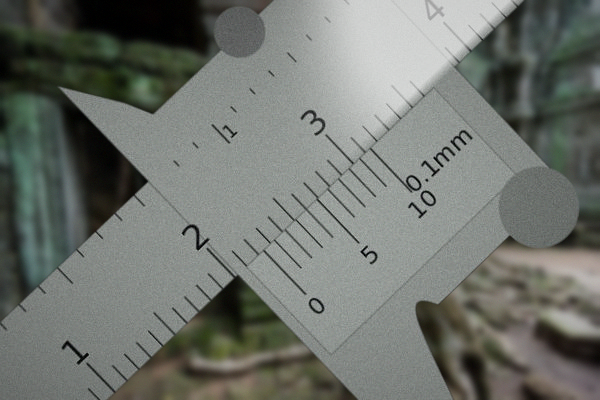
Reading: **22.4** mm
